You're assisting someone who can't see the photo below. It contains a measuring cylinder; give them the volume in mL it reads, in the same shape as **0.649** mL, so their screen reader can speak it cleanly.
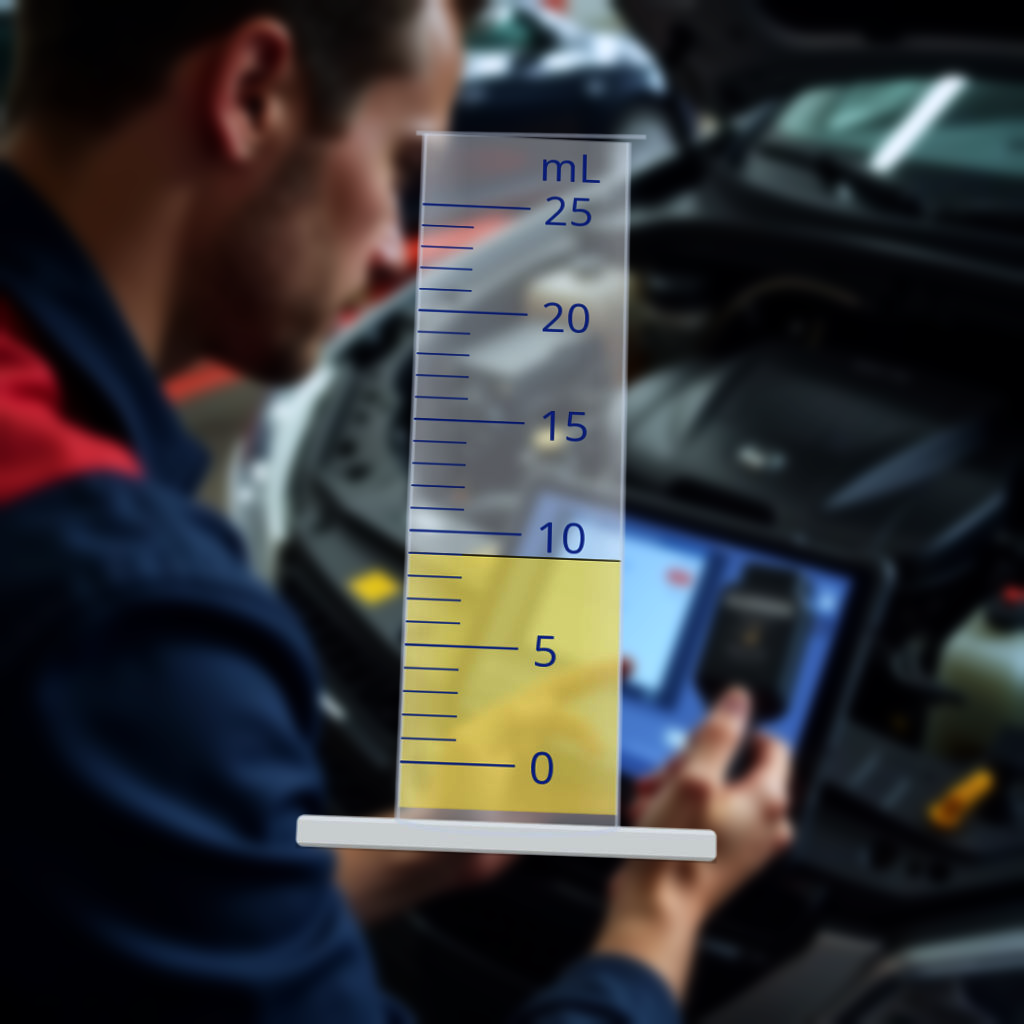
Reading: **9** mL
